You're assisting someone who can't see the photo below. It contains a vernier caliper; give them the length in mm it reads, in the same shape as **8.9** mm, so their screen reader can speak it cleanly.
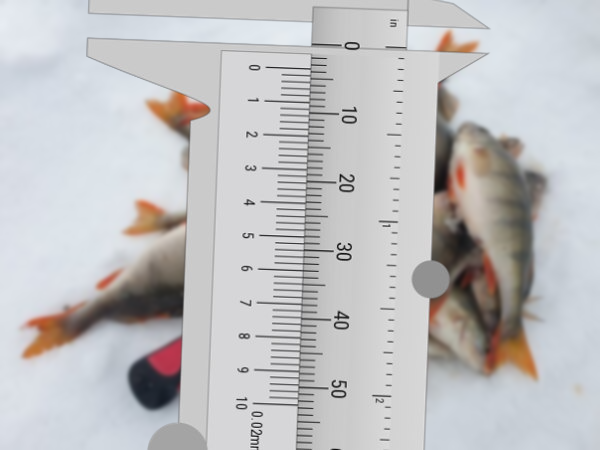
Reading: **3.6** mm
